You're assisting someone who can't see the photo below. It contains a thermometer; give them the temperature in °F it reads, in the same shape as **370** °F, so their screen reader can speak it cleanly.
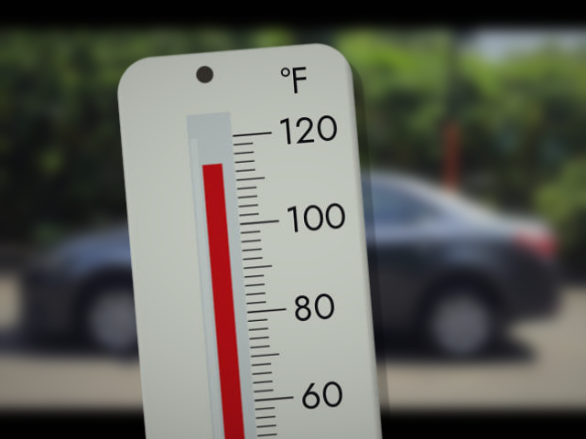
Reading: **114** °F
